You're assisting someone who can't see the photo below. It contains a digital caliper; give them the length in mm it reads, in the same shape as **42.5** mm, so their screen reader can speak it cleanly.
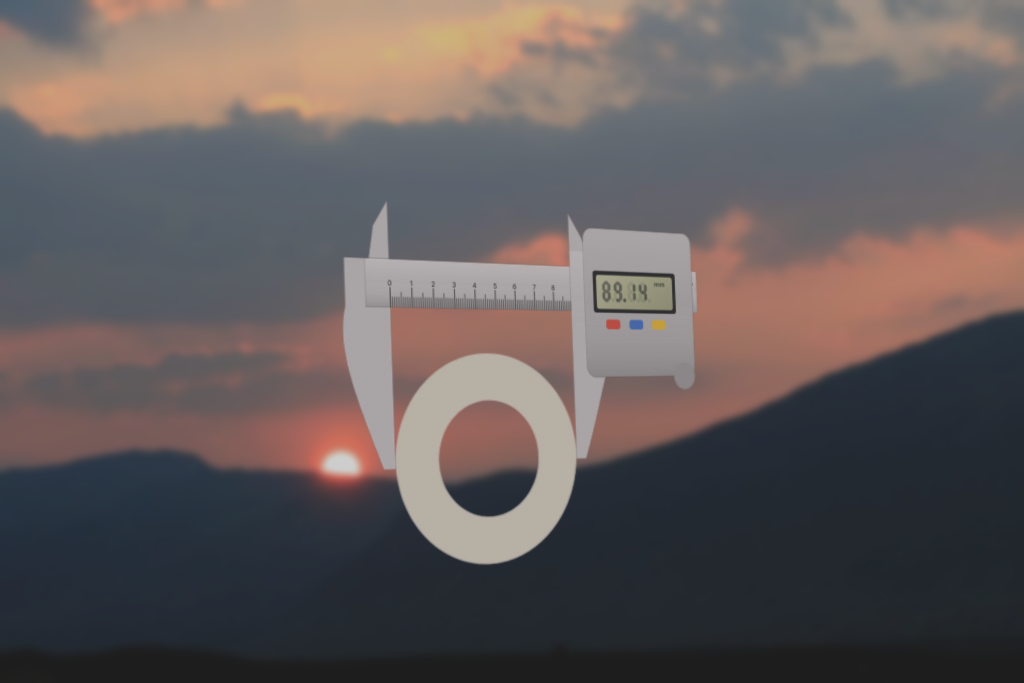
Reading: **89.14** mm
